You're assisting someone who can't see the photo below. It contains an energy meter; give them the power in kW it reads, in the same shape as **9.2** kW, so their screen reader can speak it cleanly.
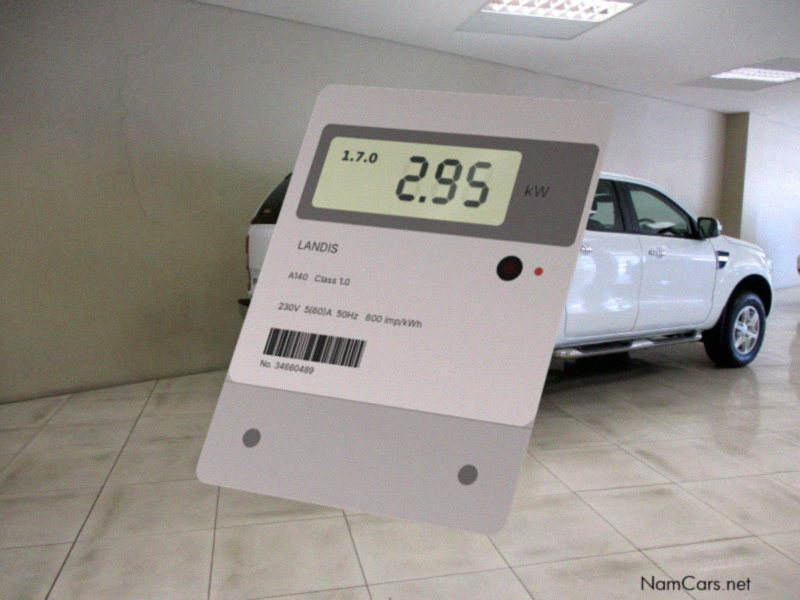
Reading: **2.95** kW
